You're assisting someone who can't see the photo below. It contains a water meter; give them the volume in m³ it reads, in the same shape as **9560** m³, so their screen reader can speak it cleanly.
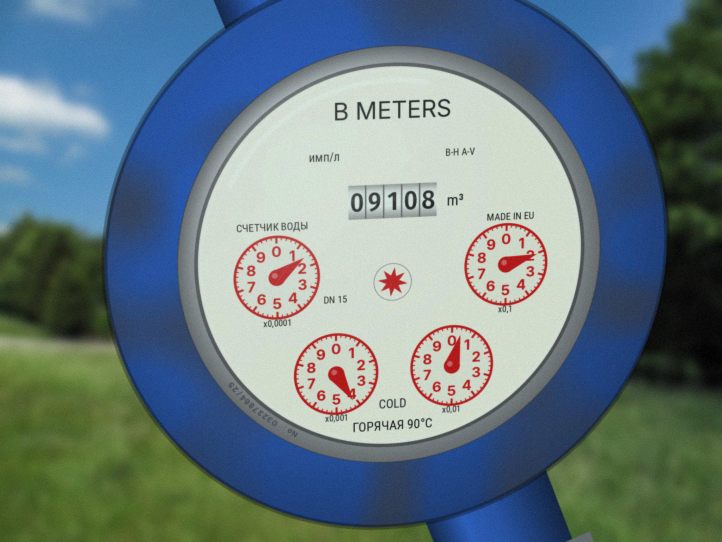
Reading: **9108.2041** m³
